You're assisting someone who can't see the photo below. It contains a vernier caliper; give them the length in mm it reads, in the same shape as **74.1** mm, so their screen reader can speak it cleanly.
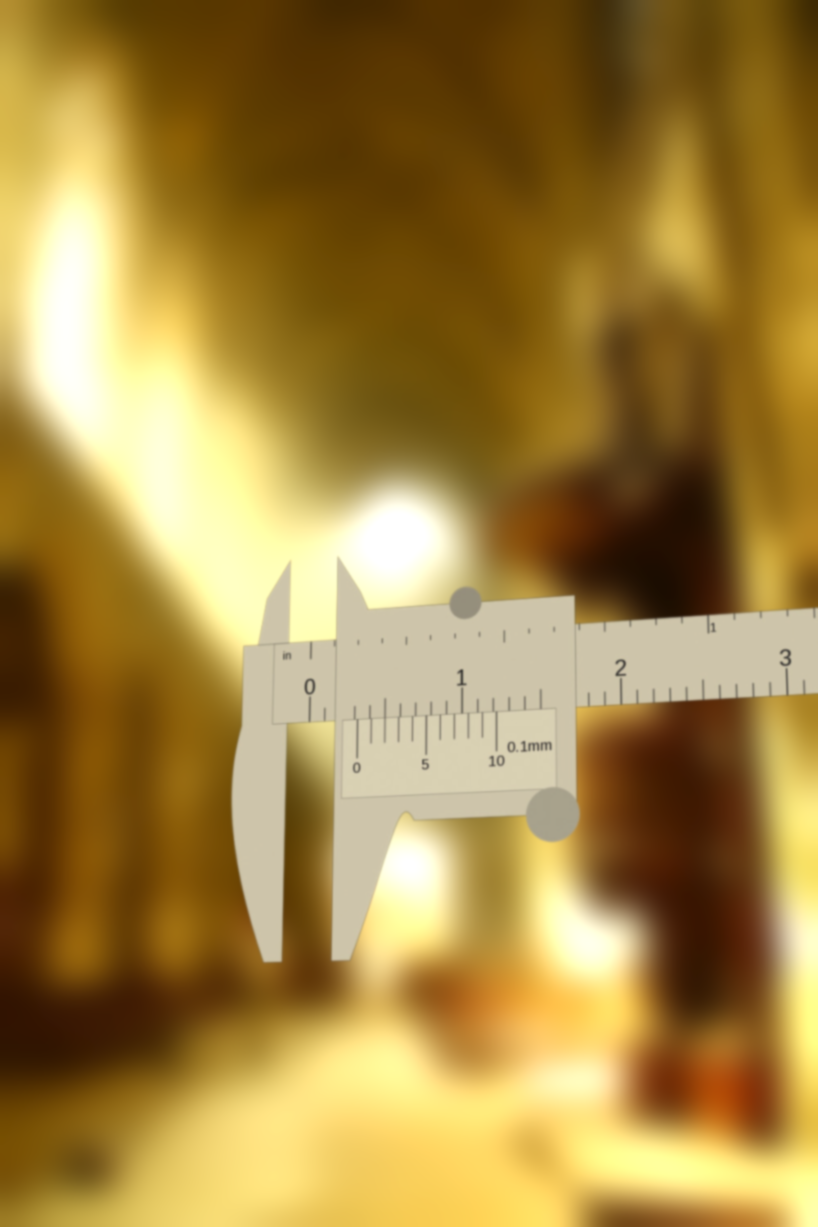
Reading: **3.2** mm
